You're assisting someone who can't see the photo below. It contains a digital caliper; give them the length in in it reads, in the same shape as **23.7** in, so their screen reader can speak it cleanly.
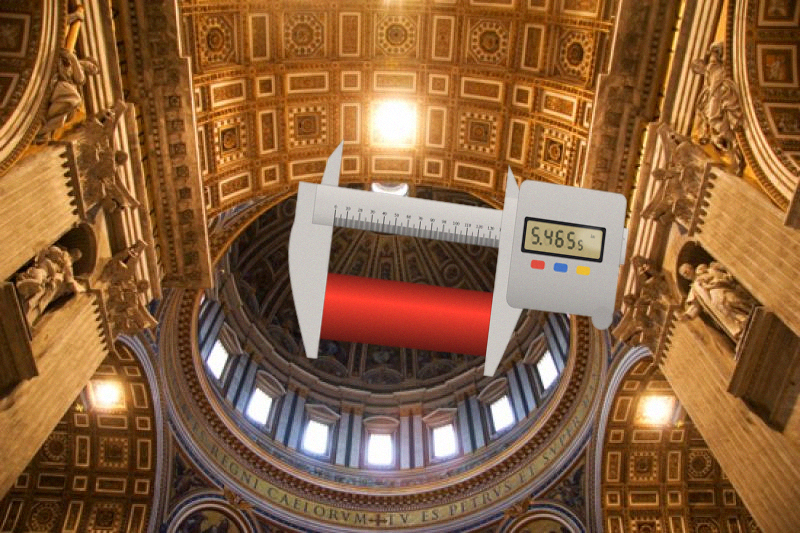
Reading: **5.4655** in
